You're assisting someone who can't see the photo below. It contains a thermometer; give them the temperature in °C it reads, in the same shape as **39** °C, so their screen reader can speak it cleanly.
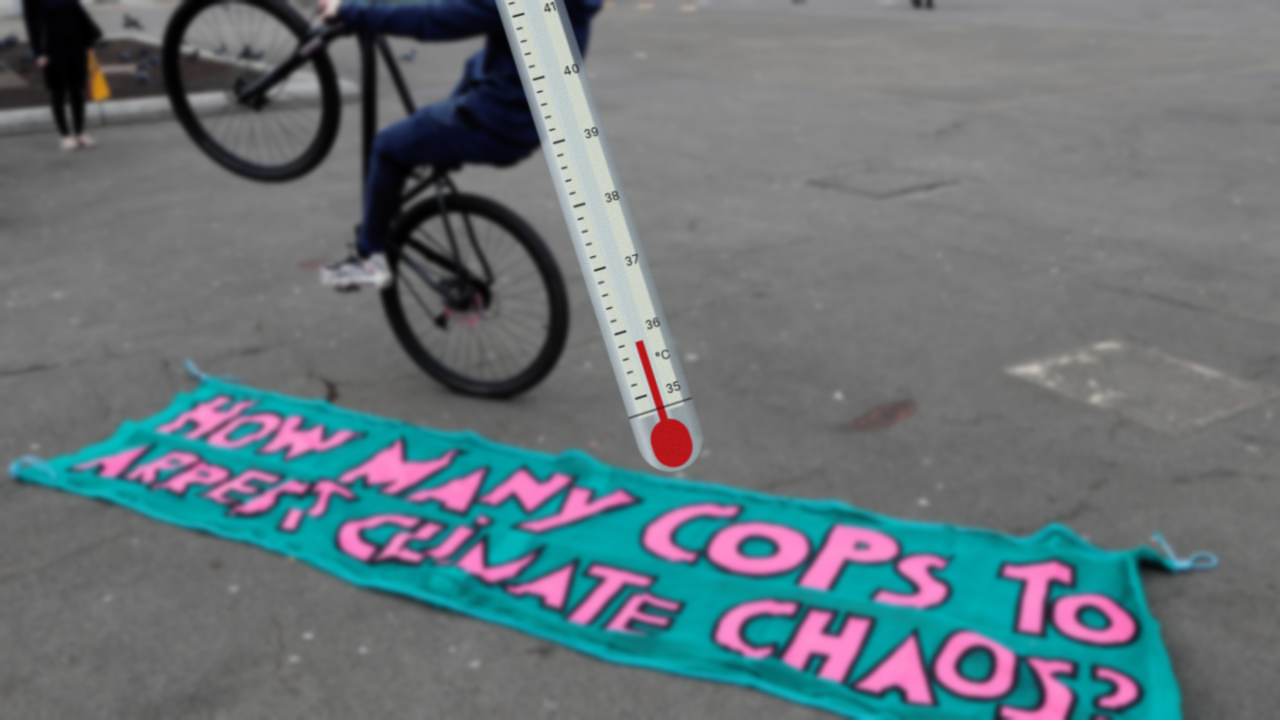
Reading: **35.8** °C
